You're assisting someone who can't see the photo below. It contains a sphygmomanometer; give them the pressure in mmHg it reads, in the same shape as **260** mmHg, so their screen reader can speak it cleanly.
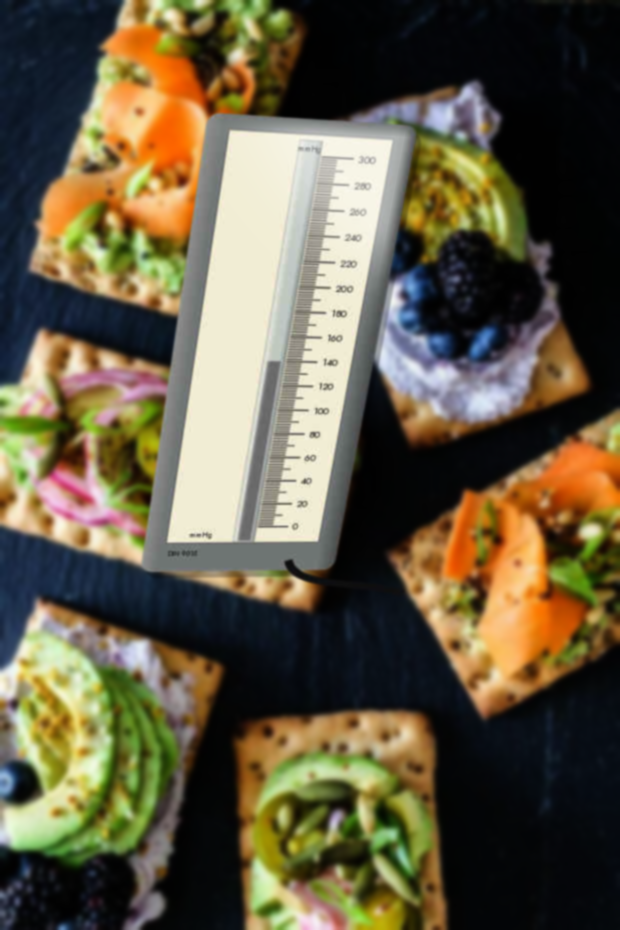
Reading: **140** mmHg
